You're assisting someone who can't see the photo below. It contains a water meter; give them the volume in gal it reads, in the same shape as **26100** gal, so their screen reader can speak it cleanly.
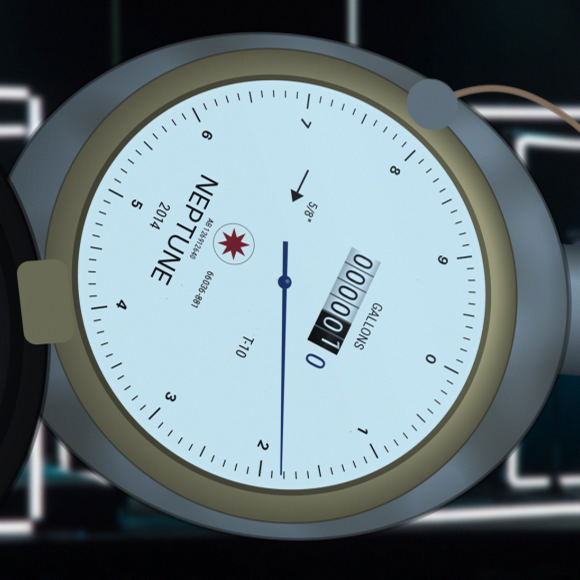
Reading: **11.8** gal
